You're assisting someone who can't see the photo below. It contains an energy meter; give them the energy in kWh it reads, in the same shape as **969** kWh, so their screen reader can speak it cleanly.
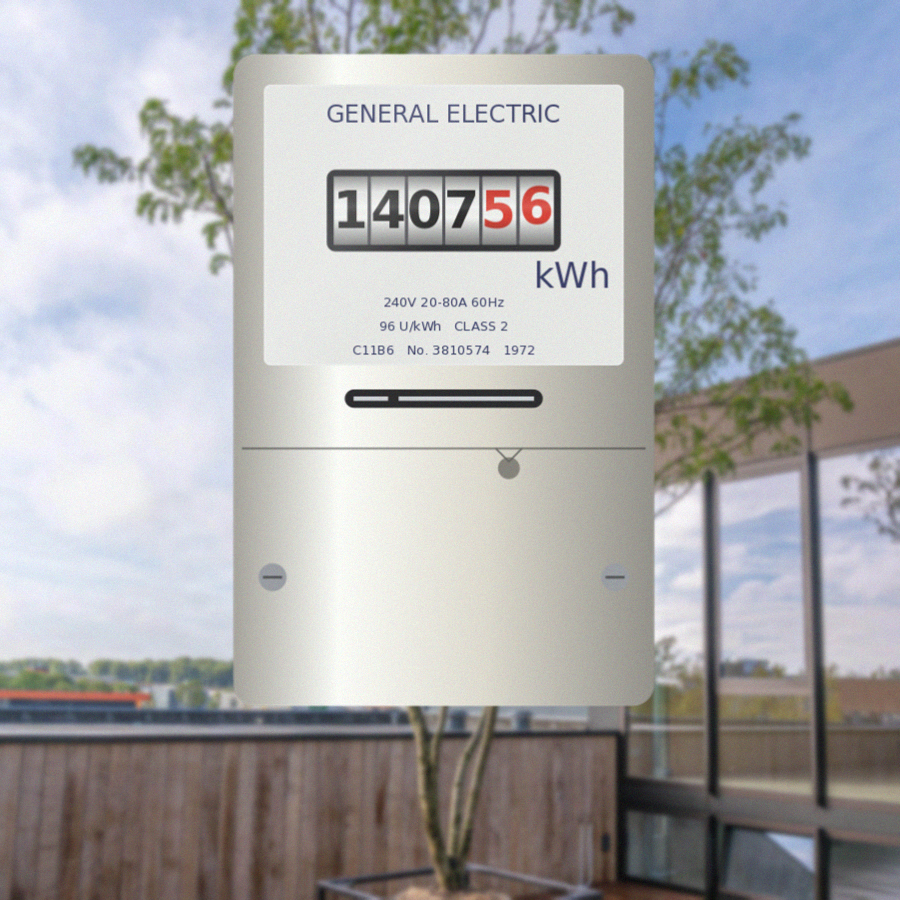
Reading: **1407.56** kWh
